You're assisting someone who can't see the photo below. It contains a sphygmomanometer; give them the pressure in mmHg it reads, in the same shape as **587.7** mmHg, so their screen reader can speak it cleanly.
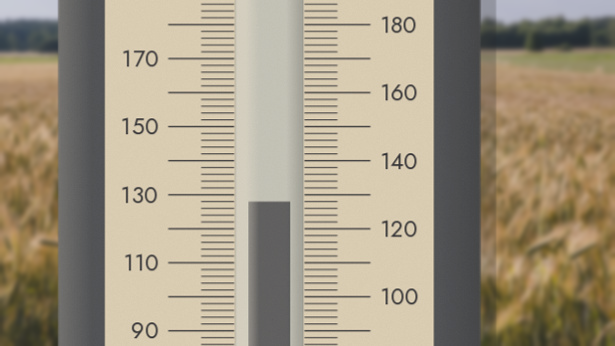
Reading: **128** mmHg
